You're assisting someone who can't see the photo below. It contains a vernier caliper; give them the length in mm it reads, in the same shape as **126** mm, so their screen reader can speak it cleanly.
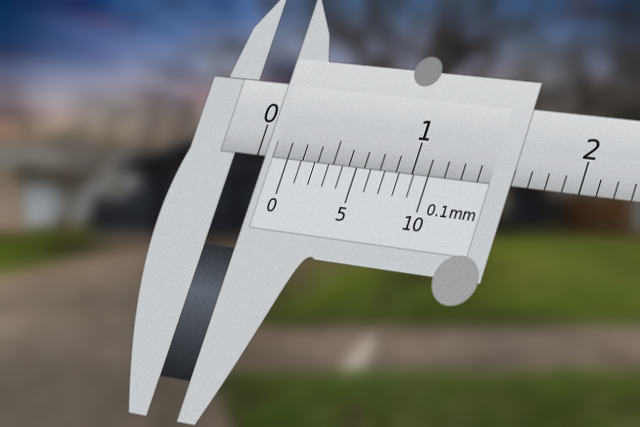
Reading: **2.0** mm
